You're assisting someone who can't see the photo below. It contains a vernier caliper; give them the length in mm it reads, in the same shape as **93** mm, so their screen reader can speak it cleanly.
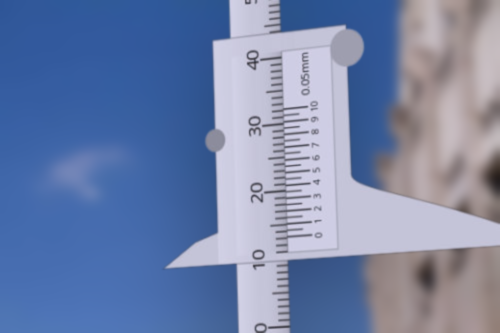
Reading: **13.2** mm
